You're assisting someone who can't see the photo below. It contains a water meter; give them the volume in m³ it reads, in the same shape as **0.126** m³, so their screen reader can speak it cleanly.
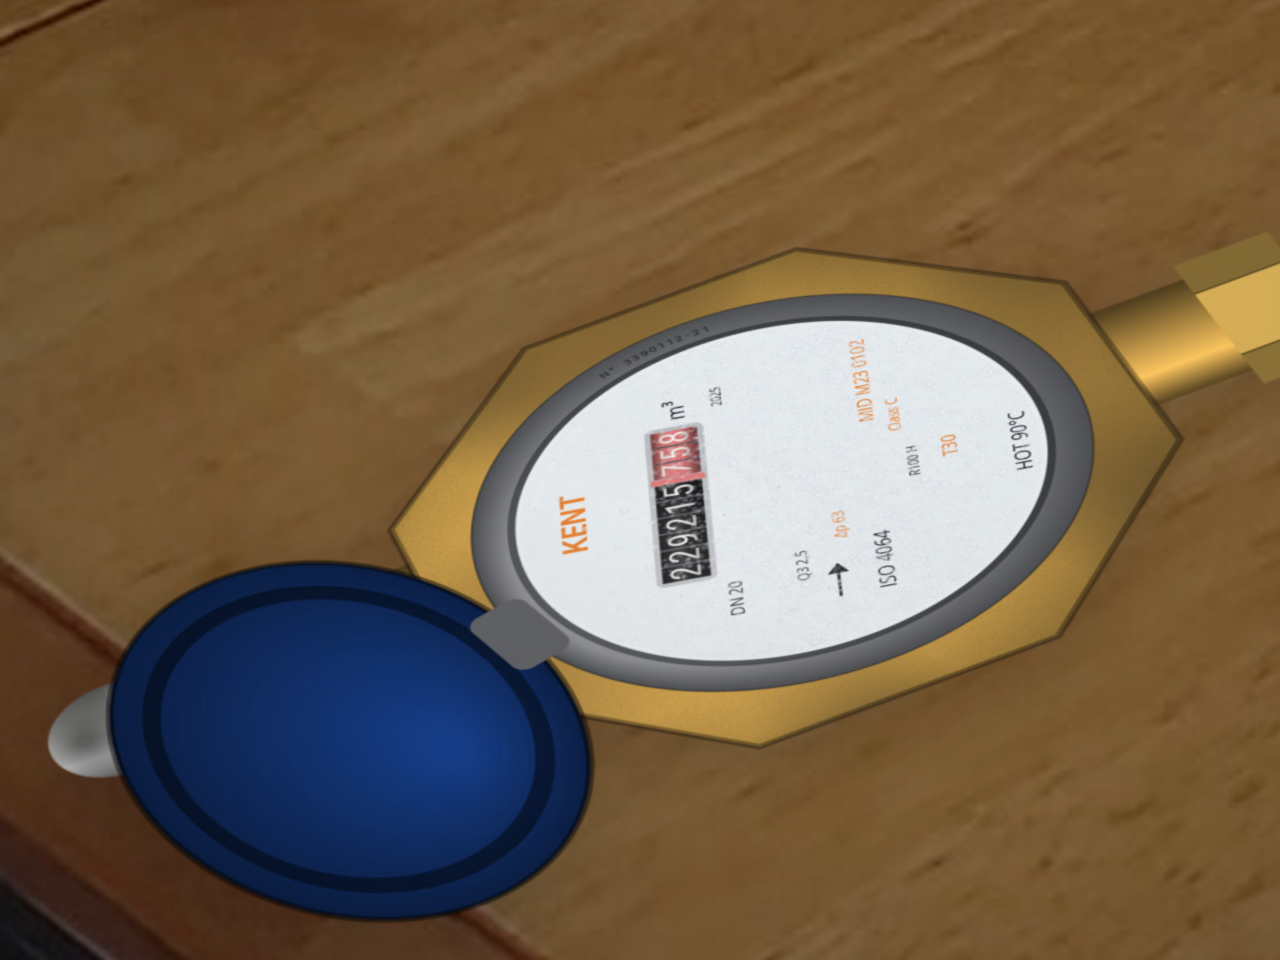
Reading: **229215.758** m³
